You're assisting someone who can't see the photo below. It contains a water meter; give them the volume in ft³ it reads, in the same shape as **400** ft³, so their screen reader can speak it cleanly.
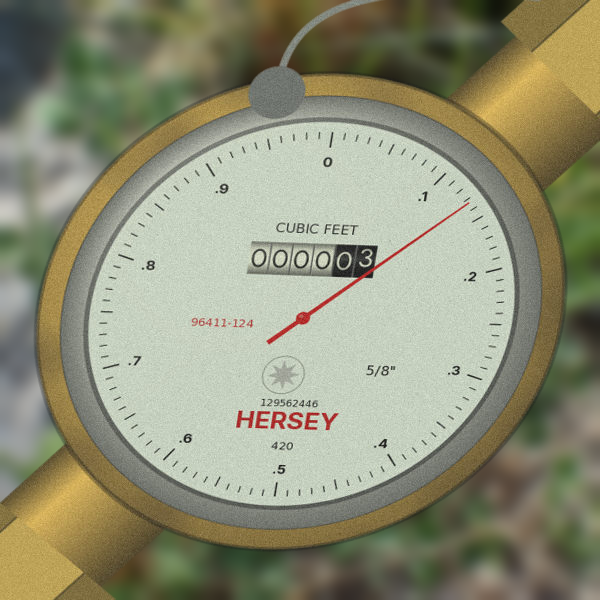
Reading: **3.13** ft³
